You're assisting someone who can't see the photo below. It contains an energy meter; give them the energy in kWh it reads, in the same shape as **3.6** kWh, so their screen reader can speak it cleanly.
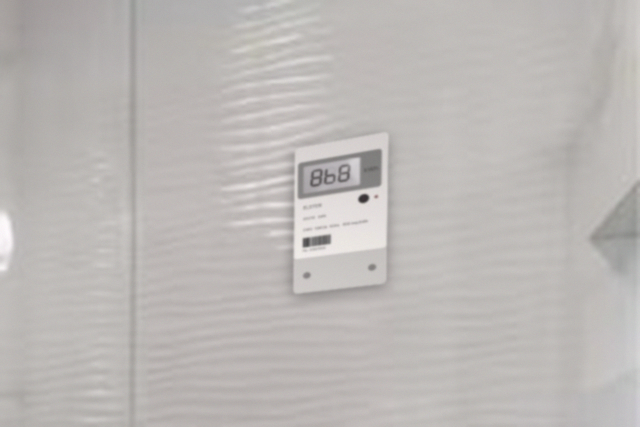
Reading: **868** kWh
